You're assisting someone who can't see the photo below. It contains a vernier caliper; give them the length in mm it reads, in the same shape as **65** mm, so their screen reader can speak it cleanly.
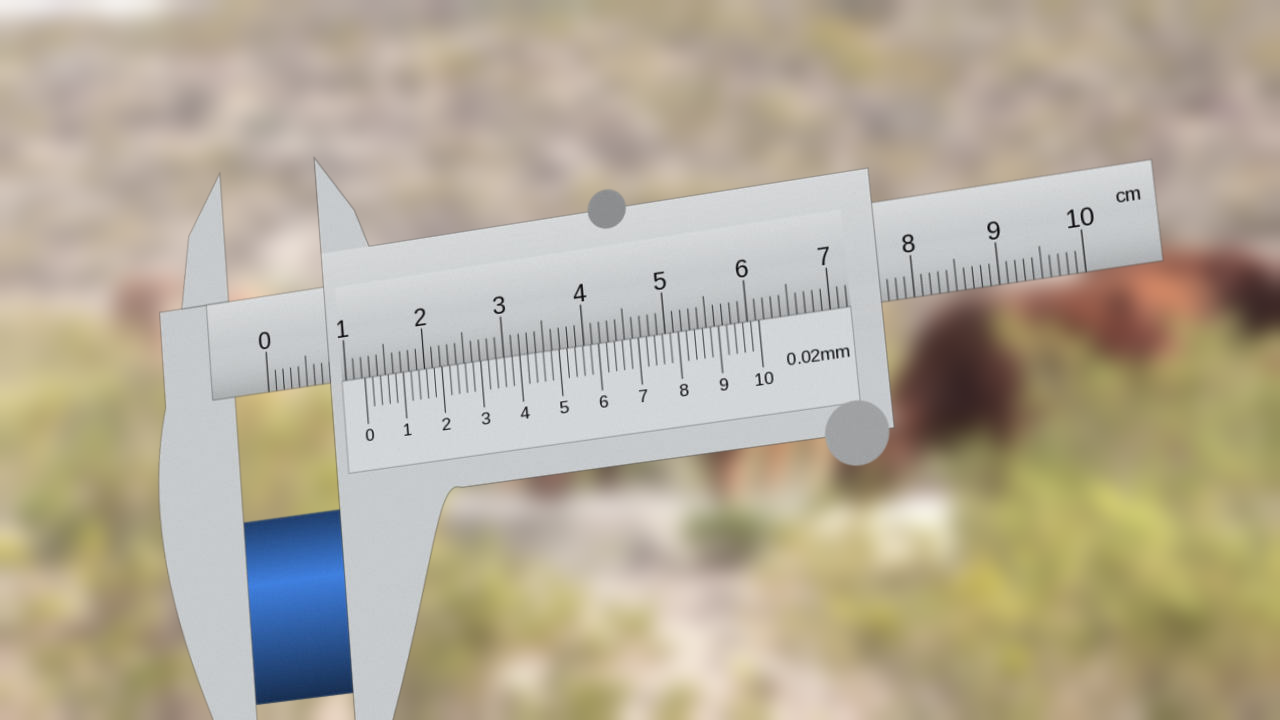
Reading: **12.4** mm
